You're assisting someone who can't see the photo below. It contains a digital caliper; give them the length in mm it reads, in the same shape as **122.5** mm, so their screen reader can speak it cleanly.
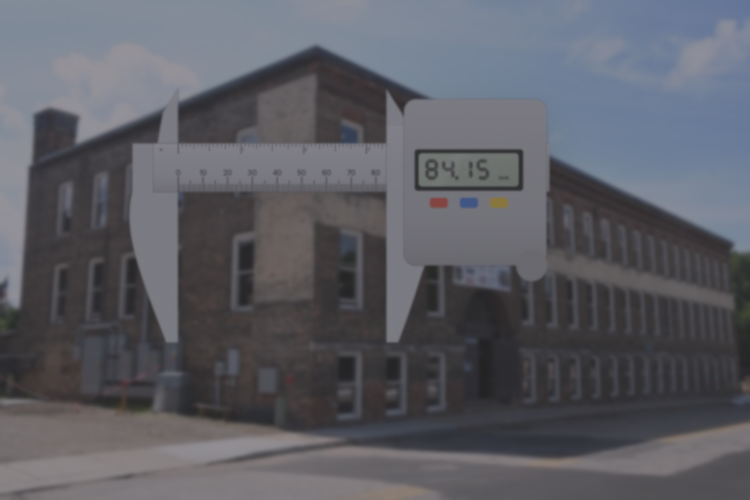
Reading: **84.15** mm
